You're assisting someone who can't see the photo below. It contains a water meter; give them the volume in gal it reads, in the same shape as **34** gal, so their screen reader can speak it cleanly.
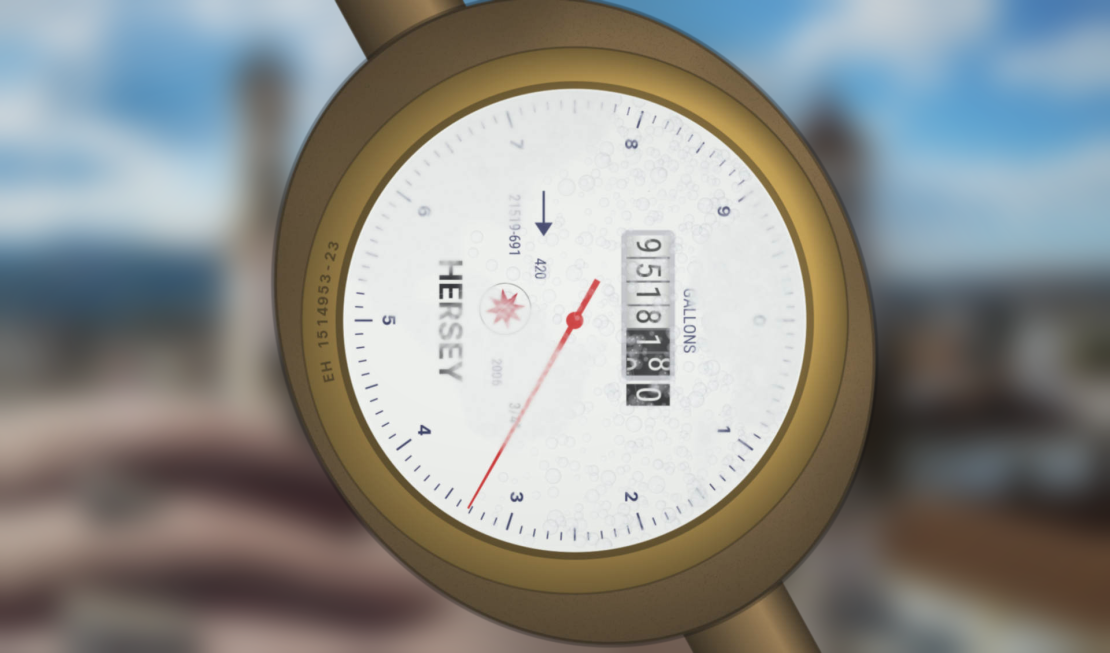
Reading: **9518183.3** gal
